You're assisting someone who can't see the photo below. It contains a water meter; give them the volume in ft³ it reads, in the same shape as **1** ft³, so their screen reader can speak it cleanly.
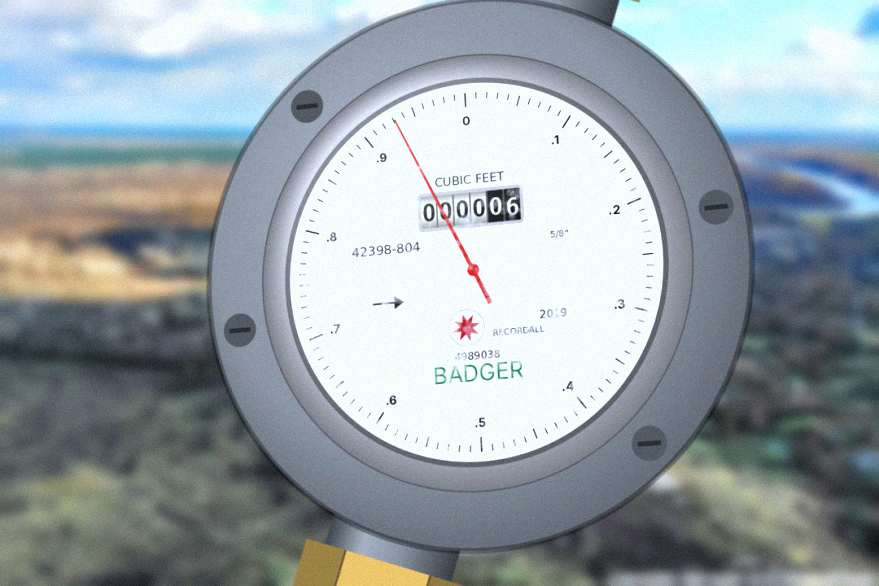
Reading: **5.93** ft³
